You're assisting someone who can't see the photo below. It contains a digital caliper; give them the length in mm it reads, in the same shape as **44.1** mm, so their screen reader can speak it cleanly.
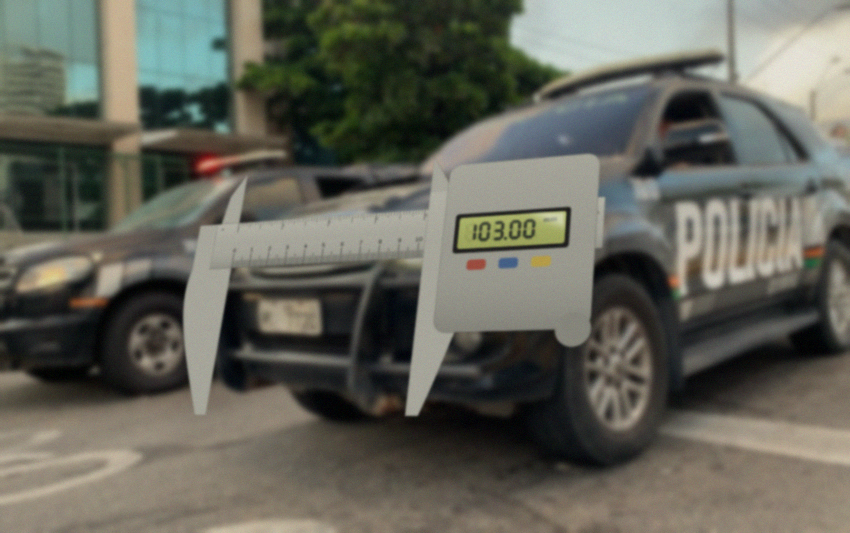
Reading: **103.00** mm
